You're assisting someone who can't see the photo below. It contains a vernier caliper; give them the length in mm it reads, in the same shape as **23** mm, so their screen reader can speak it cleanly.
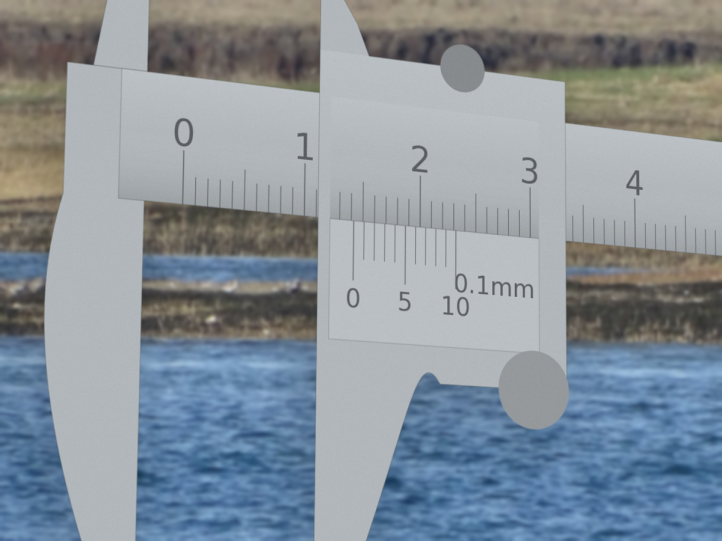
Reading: **14.2** mm
